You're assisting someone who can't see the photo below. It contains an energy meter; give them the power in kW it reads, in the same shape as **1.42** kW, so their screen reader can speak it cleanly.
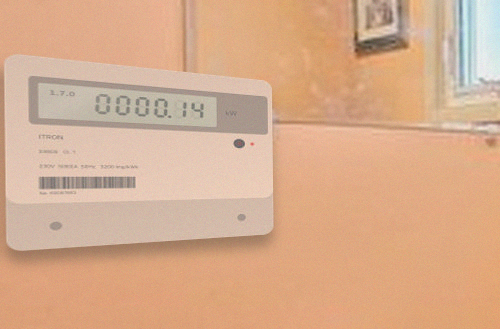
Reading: **0.14** kW
